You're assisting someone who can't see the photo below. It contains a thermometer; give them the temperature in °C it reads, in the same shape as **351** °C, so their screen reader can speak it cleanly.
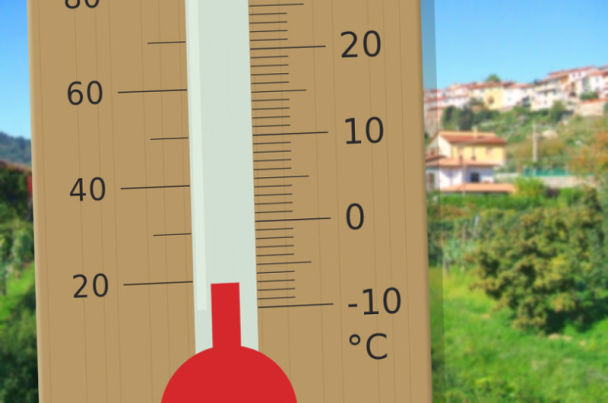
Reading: **-7** °C
